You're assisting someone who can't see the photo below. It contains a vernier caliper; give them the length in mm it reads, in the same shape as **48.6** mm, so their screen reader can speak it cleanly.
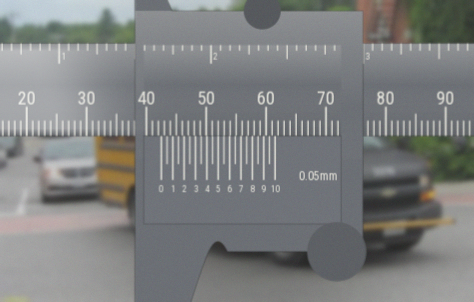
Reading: **42.5** mm
